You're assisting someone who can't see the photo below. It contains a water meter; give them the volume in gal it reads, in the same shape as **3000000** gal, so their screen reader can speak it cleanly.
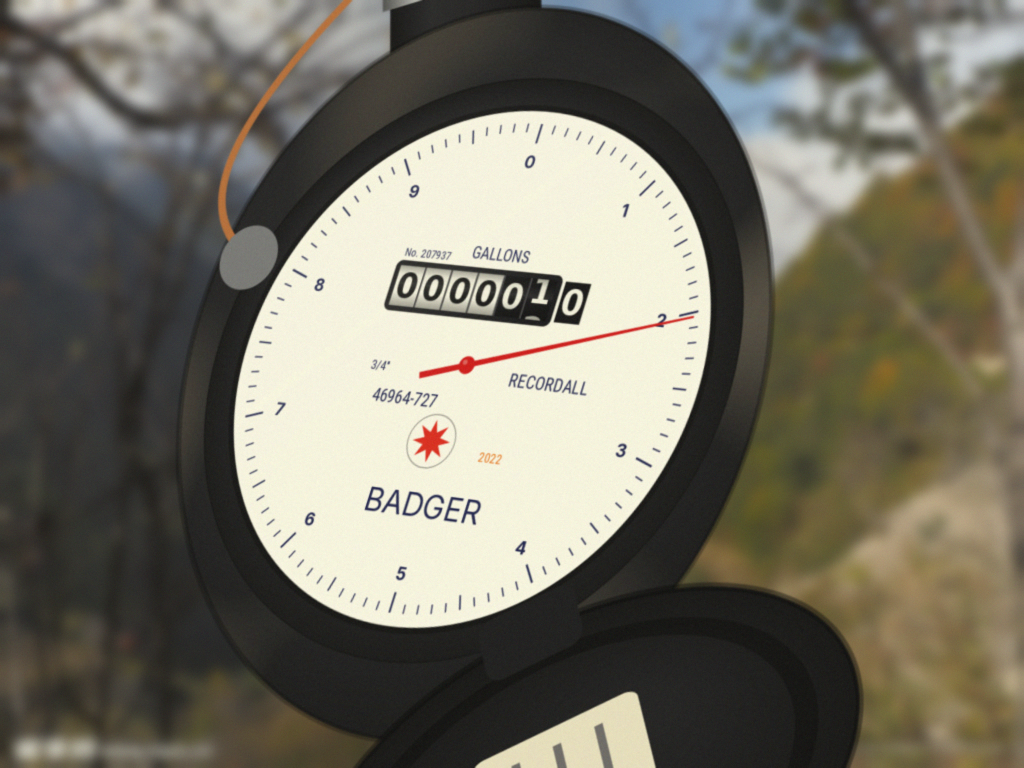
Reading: **12.0** gal
